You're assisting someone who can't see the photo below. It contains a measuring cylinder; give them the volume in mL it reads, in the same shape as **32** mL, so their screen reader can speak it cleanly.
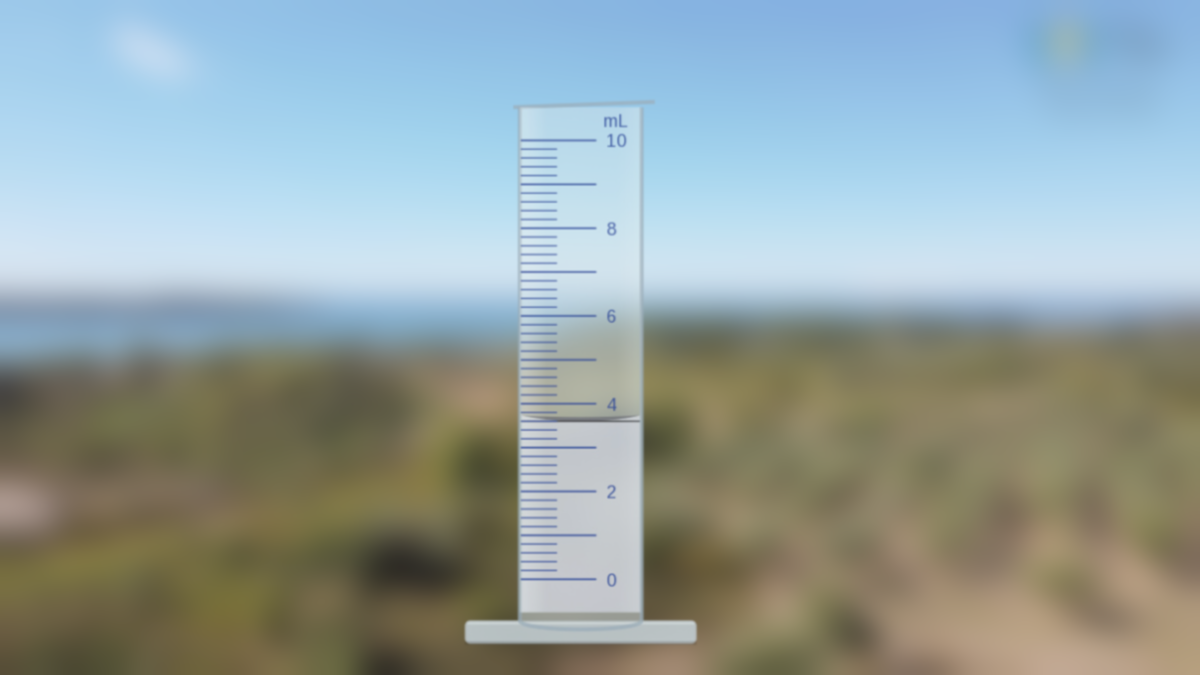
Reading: **3.6** mL
